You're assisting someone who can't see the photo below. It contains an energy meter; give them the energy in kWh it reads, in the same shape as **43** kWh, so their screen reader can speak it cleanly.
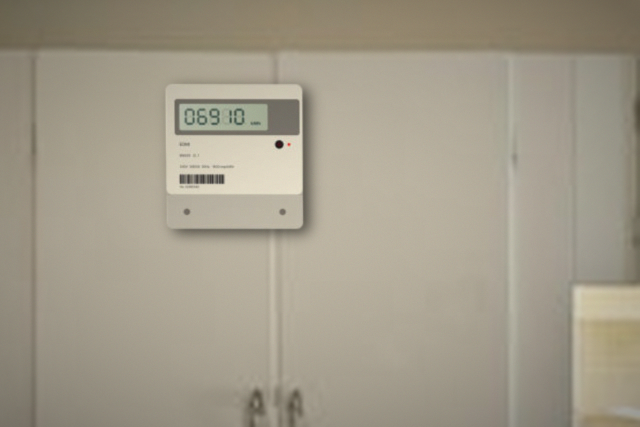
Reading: **6910** kWh
